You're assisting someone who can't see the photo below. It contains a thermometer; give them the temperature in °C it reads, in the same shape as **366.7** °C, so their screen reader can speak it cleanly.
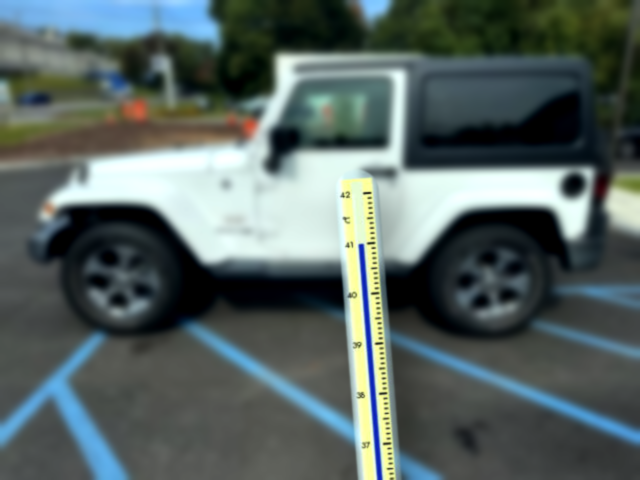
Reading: **41** °C
